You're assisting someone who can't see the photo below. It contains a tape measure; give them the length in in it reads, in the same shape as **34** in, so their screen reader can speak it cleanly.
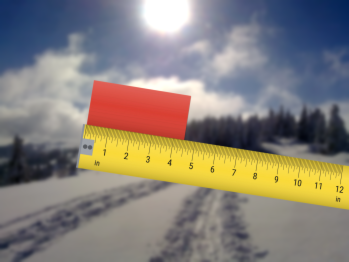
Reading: **4.5** in
